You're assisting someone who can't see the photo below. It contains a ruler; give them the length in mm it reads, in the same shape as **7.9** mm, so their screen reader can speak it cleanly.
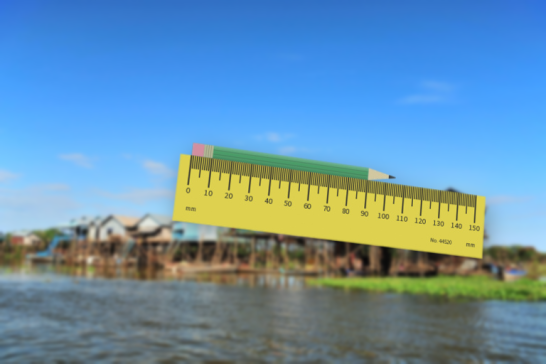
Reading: **105** mm
